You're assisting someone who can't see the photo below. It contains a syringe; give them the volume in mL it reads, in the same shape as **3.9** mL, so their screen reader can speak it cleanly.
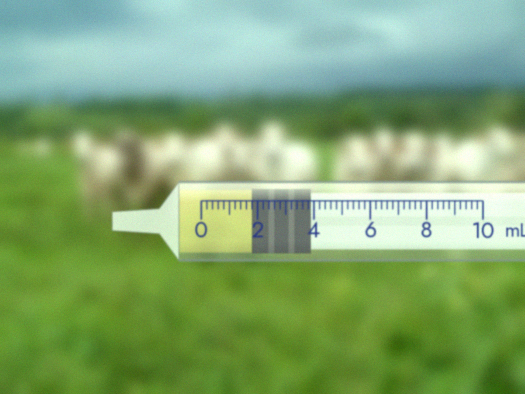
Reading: **1.8** mL
